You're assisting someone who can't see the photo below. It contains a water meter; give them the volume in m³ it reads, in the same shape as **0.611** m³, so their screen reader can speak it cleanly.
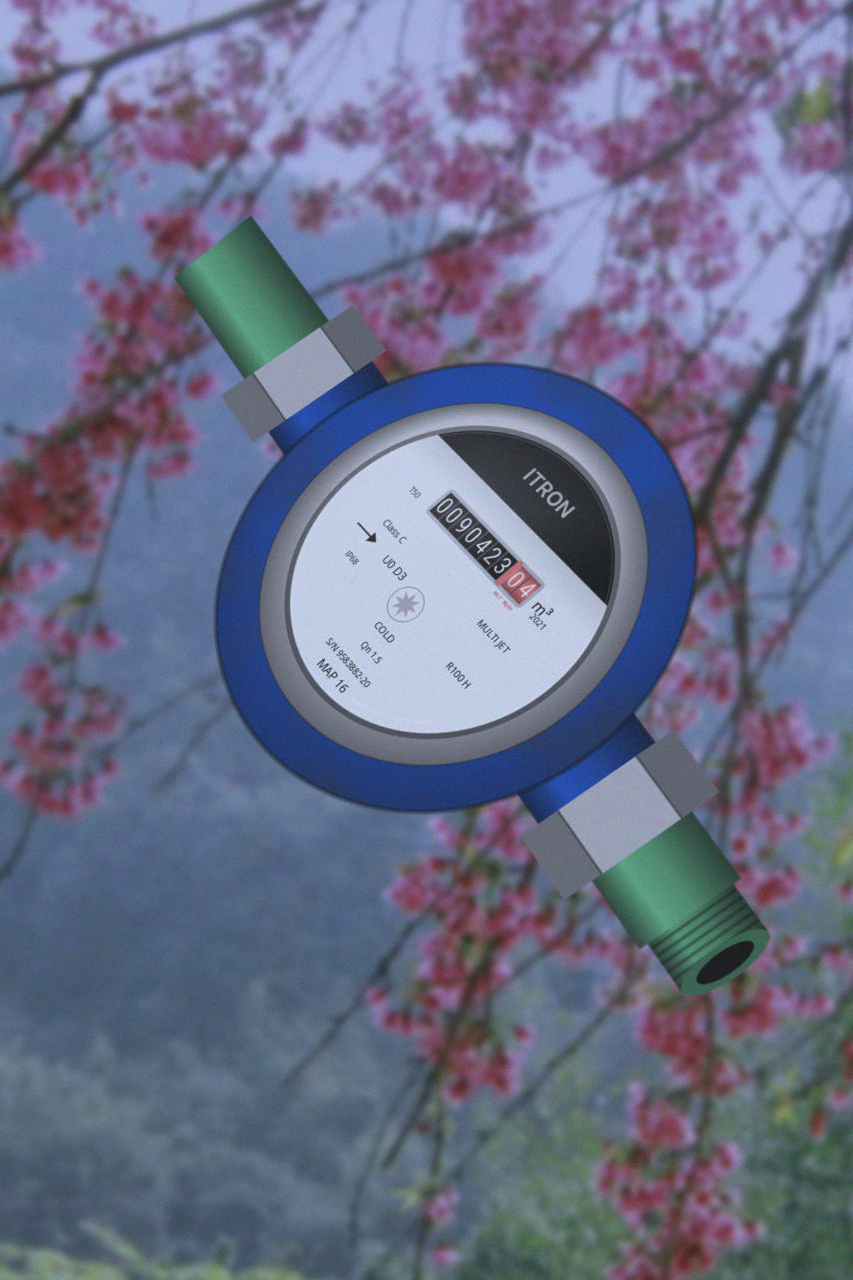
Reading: **90423.04** m³
